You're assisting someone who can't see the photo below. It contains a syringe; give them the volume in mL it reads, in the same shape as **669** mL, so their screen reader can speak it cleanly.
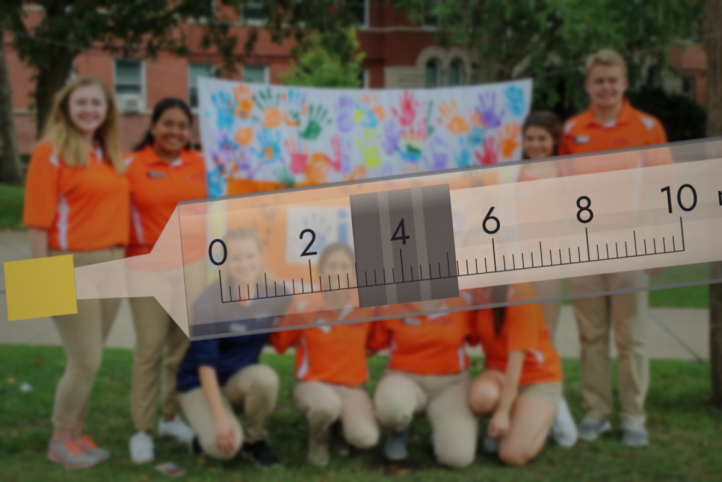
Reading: **3** mL
